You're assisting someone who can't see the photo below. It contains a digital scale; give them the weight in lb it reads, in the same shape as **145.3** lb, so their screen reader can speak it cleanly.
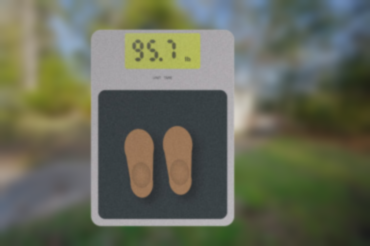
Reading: **95.7** lb
